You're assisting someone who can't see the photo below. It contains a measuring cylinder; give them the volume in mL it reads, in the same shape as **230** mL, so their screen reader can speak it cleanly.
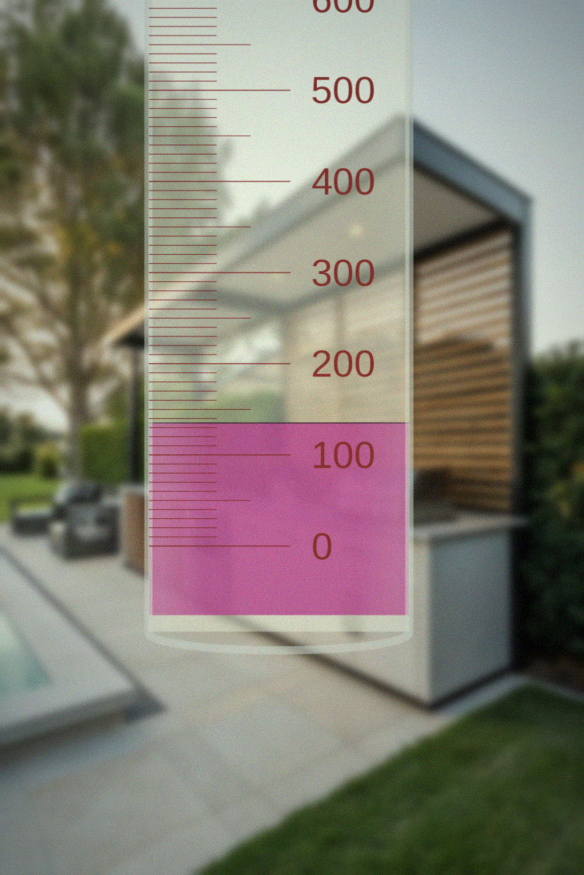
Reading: **135** mL
